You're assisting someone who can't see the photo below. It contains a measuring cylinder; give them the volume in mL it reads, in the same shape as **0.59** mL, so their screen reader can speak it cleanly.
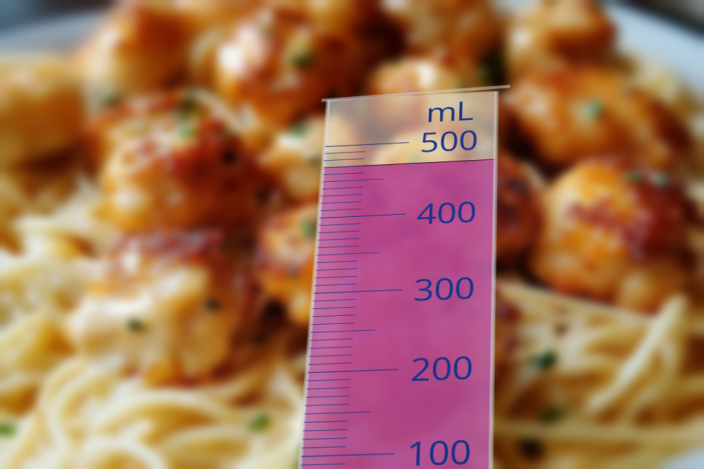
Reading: **470** mL
